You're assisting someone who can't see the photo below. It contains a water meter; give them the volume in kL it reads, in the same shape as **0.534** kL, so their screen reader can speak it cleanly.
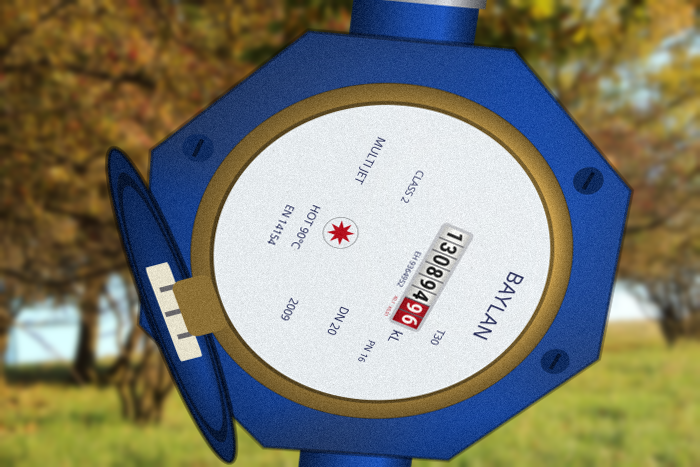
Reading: **130894.96** kL
